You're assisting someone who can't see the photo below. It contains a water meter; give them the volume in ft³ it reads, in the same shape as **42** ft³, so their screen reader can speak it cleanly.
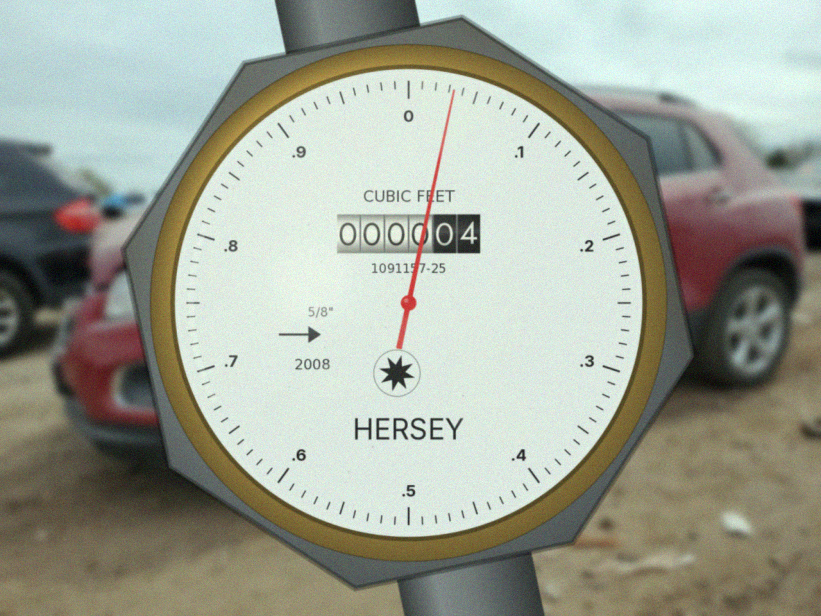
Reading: **4.03** ft³
